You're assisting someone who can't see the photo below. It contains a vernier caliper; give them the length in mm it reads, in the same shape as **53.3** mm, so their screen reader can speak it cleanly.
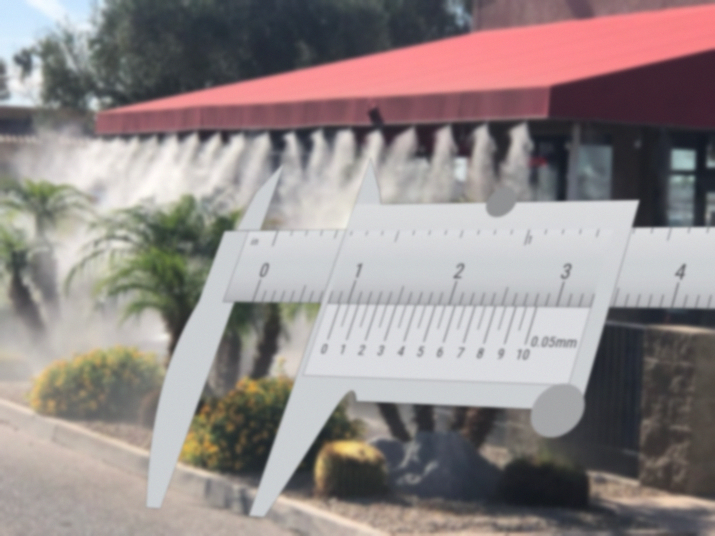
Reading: **9.2** mm
